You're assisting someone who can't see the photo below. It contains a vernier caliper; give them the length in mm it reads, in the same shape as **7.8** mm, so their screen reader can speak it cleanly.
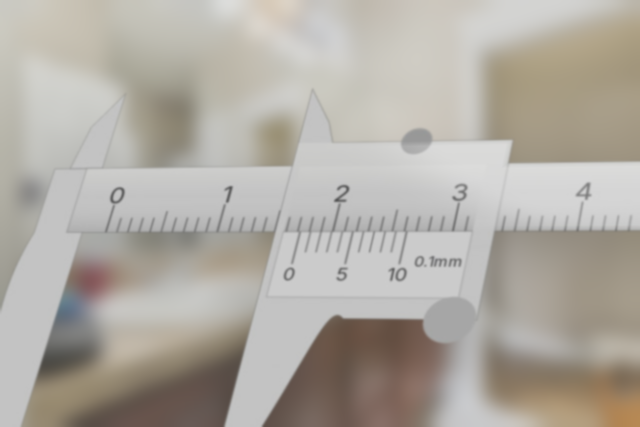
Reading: **17.2** mm
